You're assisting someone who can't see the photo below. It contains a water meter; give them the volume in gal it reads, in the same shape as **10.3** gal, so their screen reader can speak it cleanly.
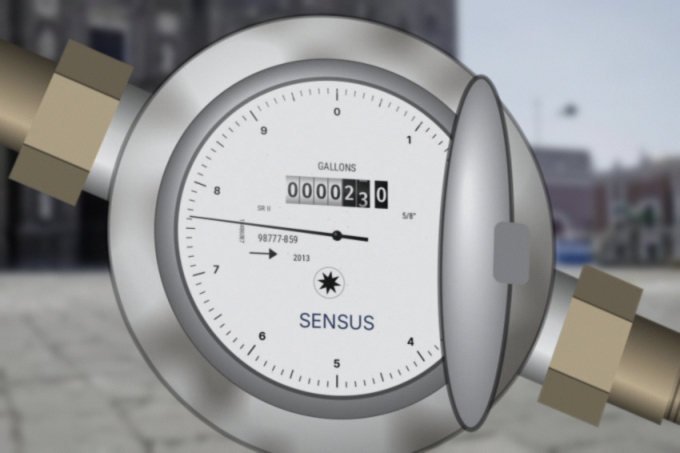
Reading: **227.6** gal
